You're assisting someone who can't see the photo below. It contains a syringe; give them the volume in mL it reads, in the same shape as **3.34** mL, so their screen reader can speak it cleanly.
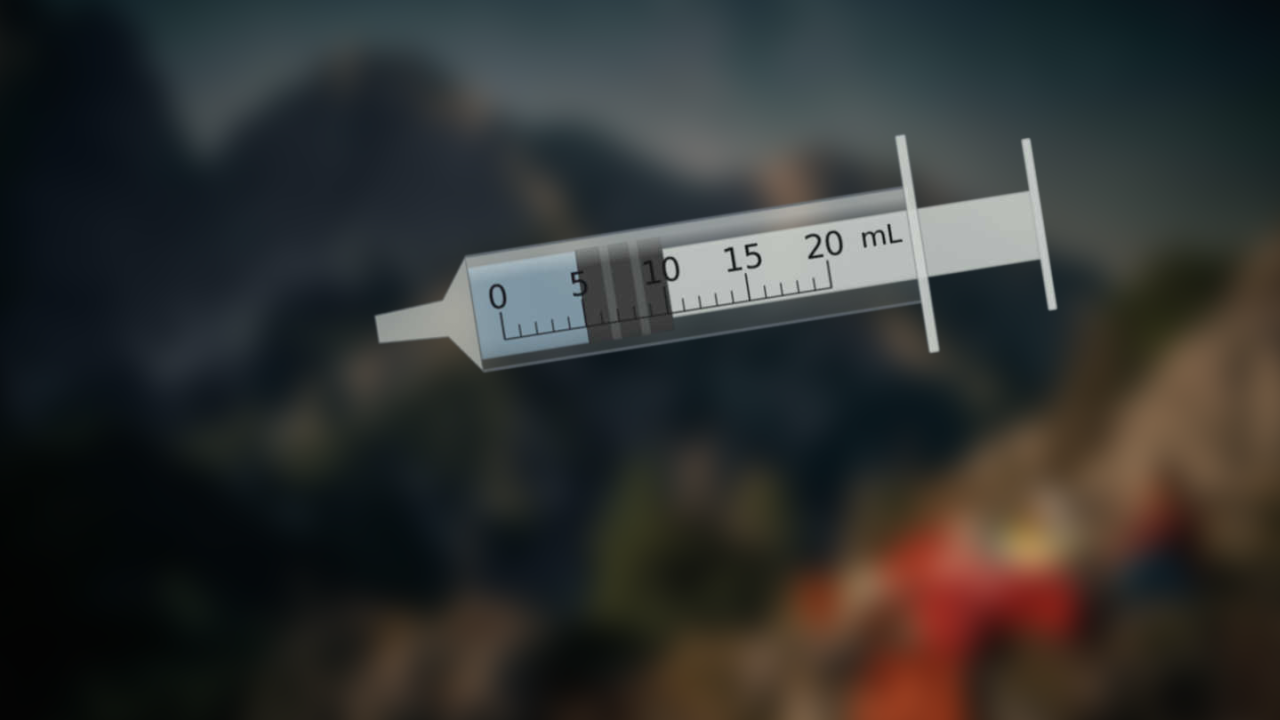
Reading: **5** mL
